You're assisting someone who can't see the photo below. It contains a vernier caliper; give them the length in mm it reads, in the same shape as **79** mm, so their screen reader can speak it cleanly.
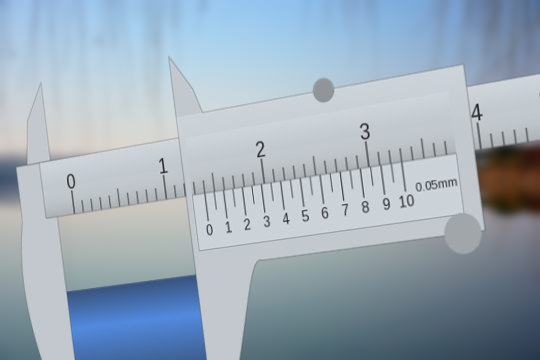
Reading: **14.0** mm
